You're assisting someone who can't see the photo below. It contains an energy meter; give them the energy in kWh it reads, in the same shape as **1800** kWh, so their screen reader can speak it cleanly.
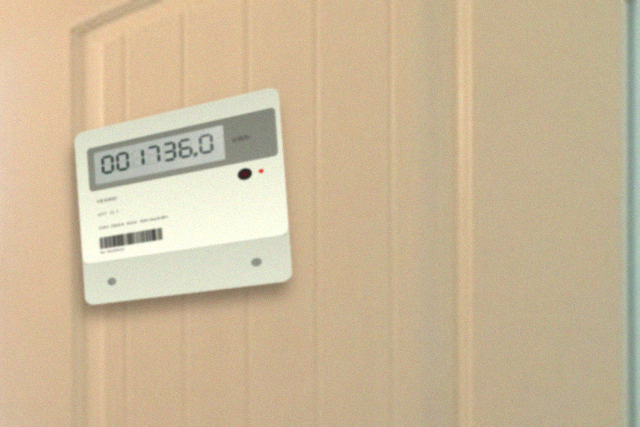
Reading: **1736.0** kWh
